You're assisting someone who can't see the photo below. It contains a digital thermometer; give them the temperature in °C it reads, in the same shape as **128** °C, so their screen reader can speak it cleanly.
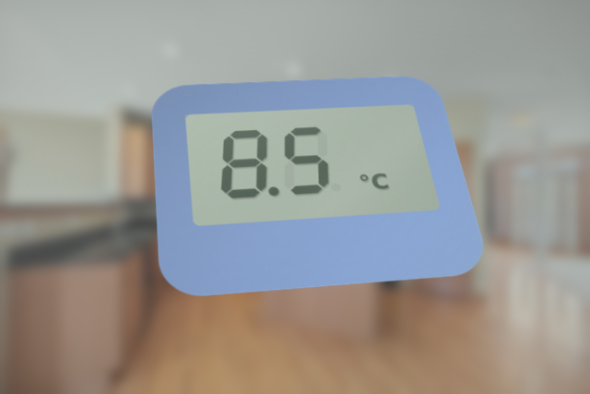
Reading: **8.5** °C
